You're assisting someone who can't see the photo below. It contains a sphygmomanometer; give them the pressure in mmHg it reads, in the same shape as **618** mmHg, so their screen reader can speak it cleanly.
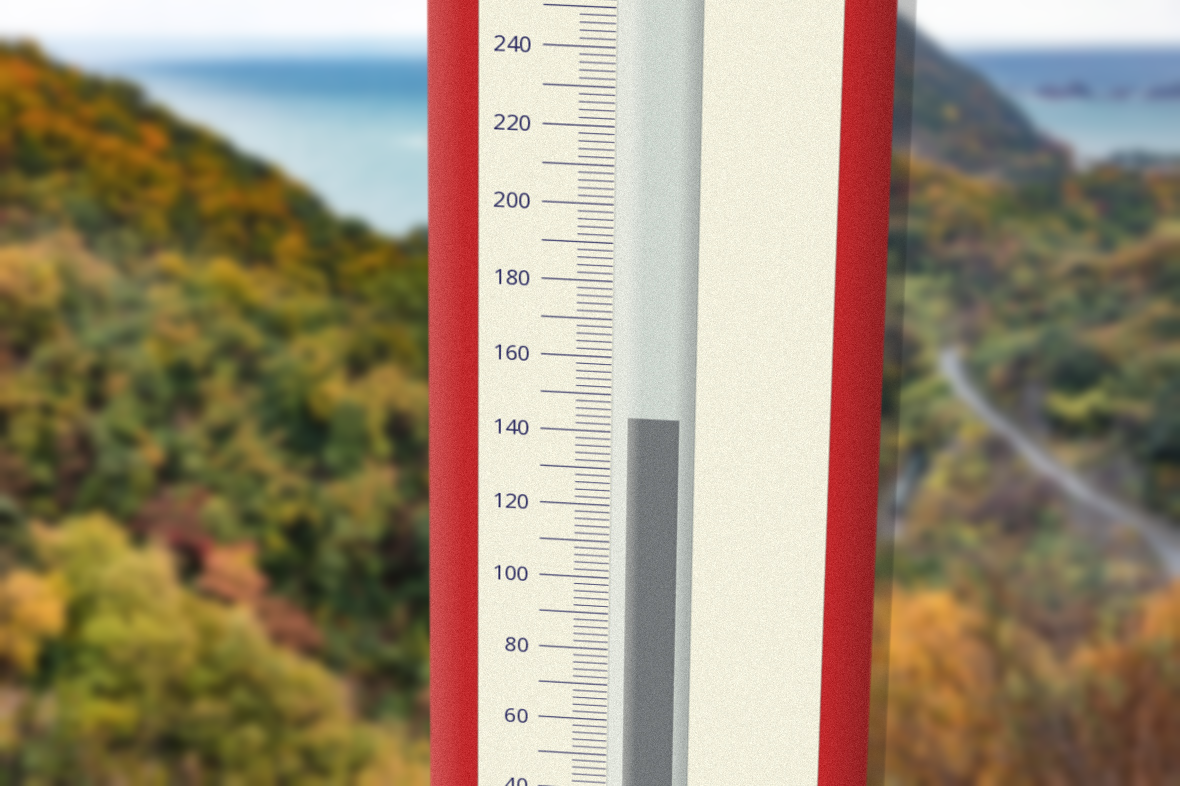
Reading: **144** mmHg
